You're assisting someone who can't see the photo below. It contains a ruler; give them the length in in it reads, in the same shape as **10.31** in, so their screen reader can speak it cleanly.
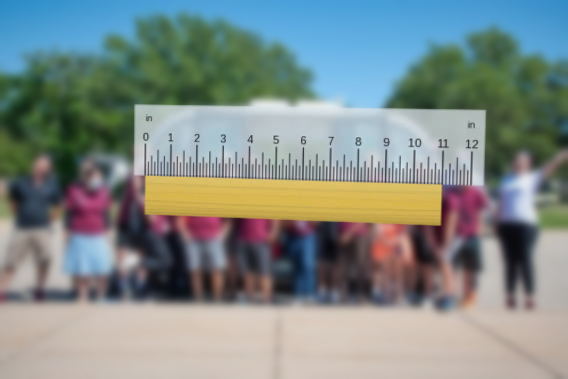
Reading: **11** in
